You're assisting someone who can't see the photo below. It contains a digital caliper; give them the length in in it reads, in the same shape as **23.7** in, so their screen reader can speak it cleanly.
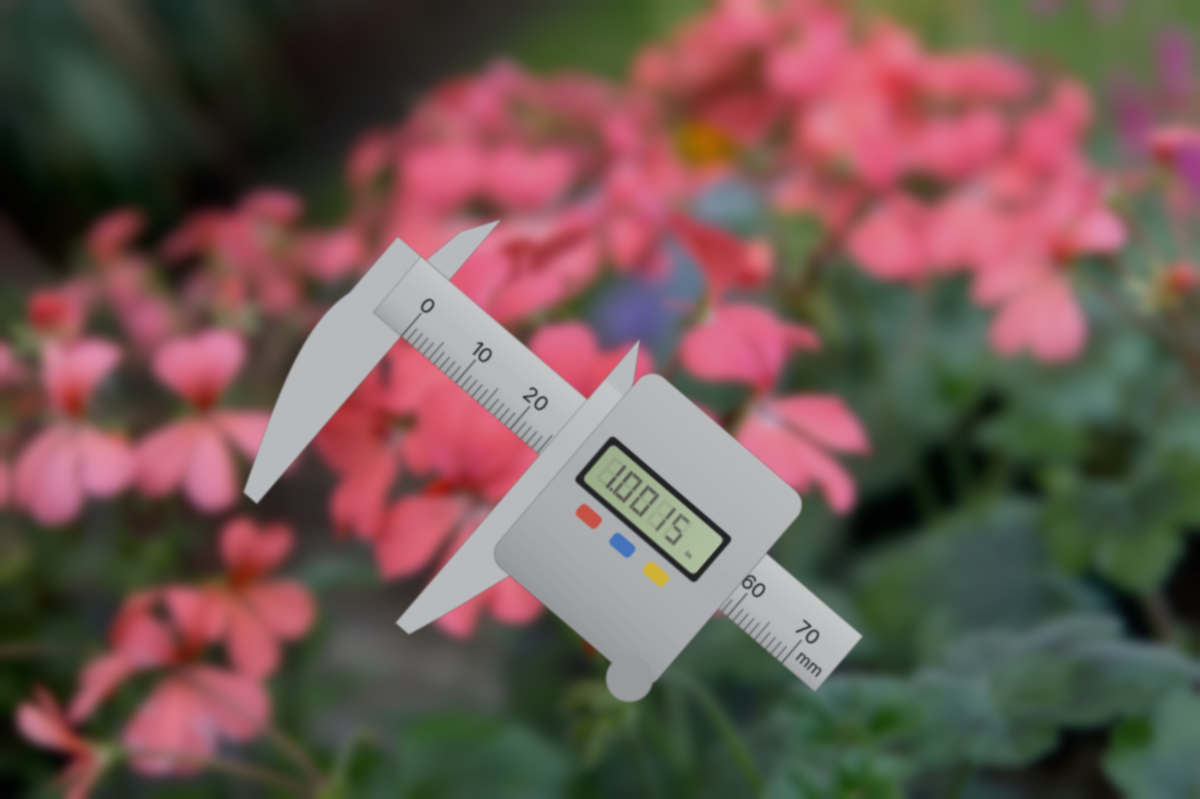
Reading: **1.0015** in
